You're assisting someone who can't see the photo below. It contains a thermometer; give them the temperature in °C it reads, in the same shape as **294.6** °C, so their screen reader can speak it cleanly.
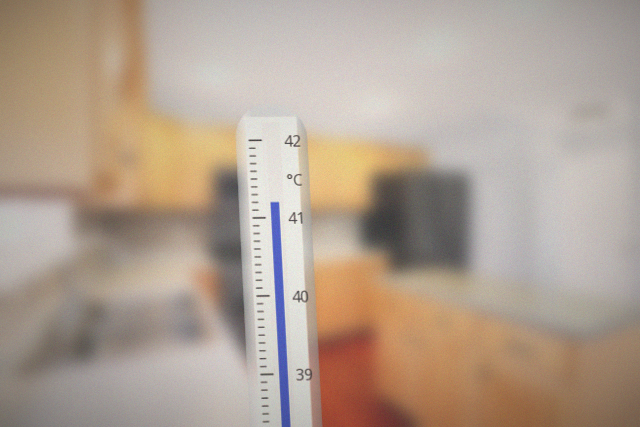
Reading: **41.2** °C
